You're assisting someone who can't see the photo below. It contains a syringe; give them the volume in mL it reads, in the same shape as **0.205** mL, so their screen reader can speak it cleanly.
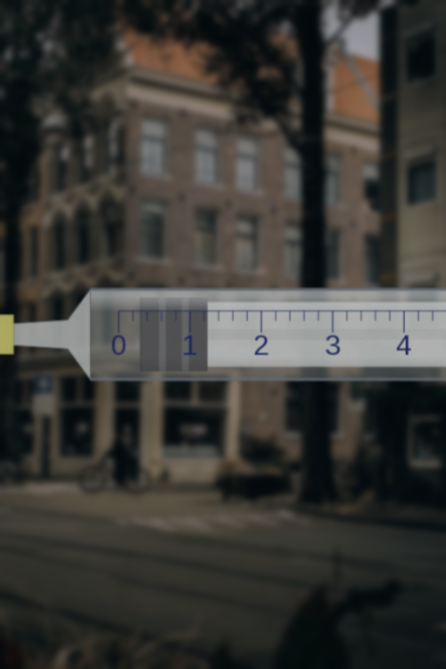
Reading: **0.3** mL
